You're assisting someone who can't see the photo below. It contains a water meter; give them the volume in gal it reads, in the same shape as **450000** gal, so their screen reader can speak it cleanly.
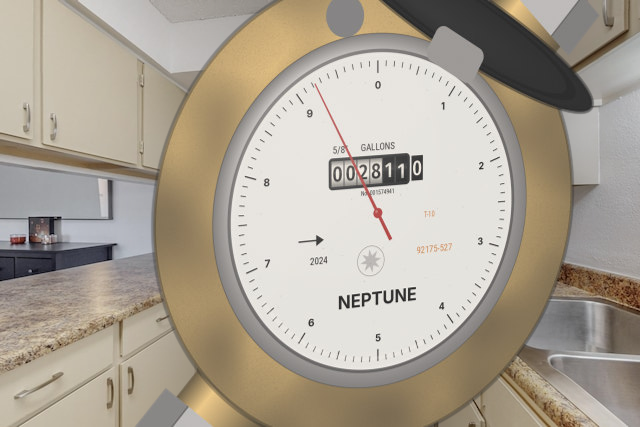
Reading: **28109.2** gal
